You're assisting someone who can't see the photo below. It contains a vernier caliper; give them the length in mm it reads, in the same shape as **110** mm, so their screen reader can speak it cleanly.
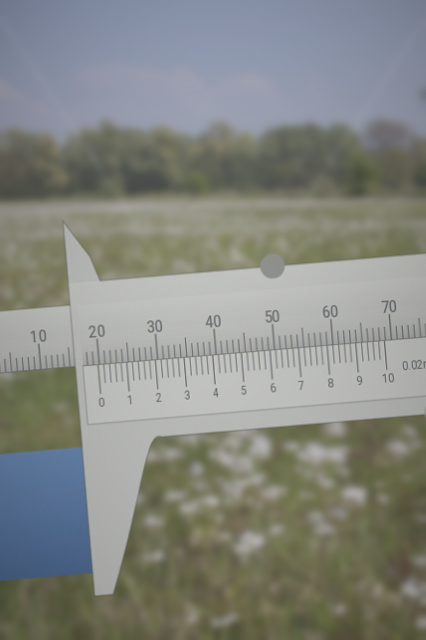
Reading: **19.8** mm
